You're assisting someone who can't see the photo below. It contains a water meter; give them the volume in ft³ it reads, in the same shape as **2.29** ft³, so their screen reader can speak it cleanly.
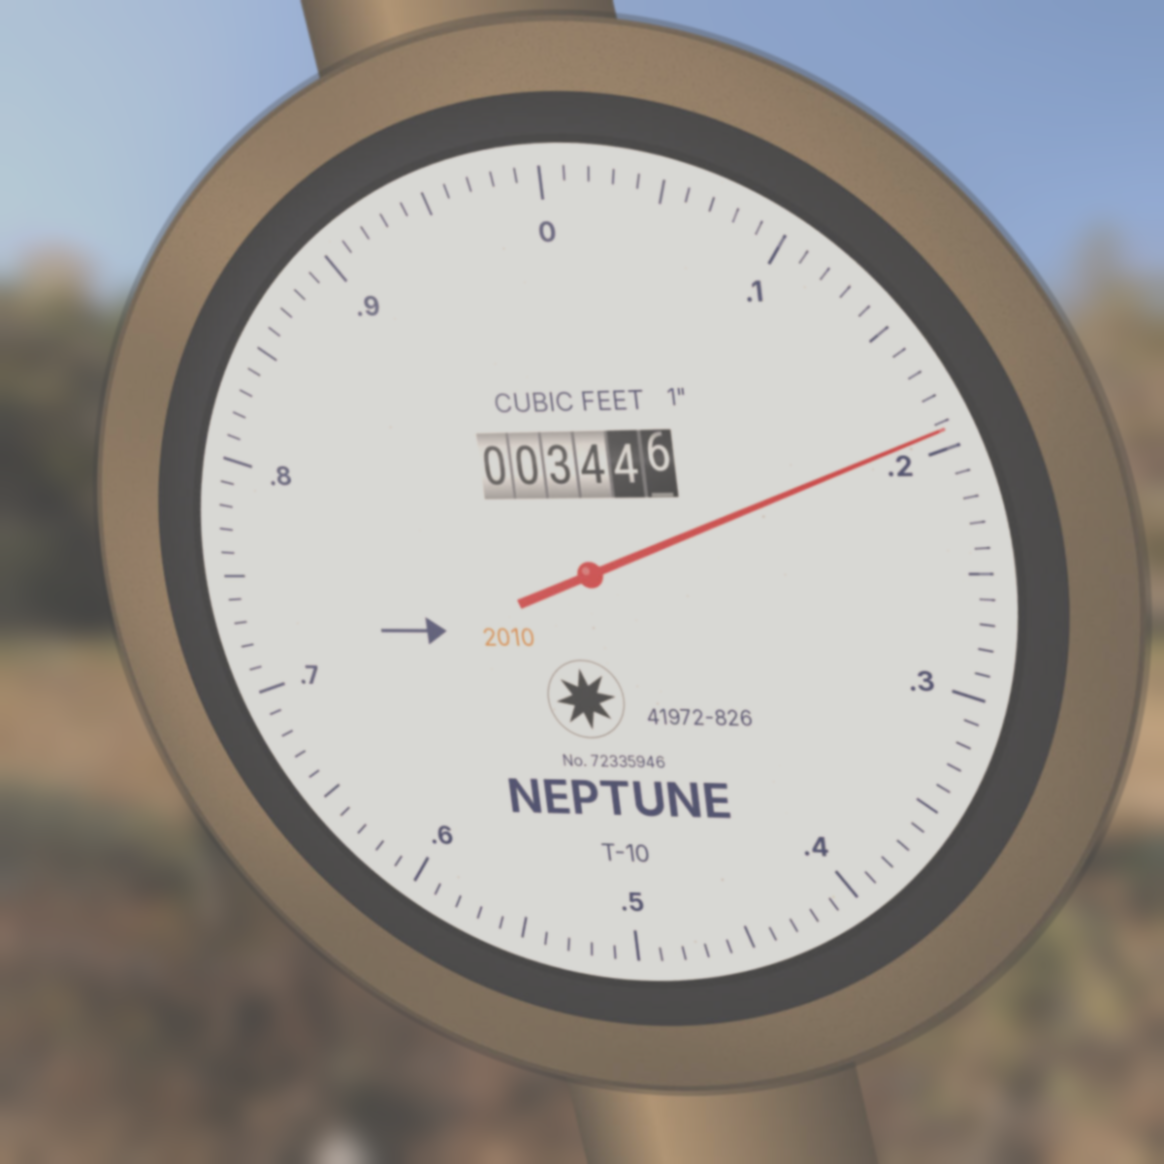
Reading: **3446.19** ft³
